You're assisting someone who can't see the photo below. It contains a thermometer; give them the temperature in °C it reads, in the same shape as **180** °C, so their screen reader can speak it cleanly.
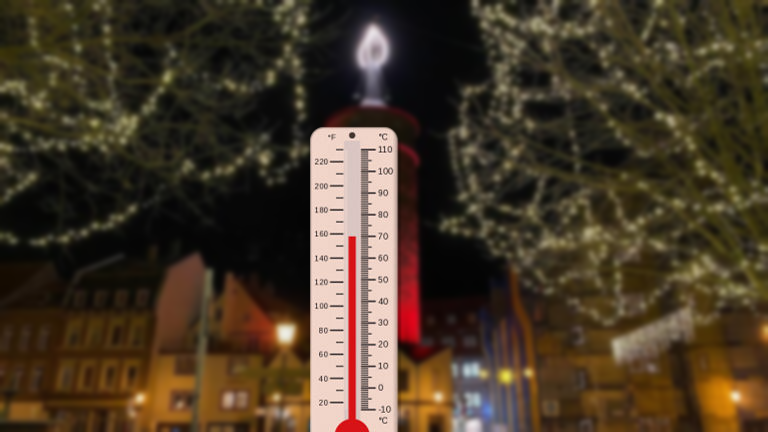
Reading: **70** °C
